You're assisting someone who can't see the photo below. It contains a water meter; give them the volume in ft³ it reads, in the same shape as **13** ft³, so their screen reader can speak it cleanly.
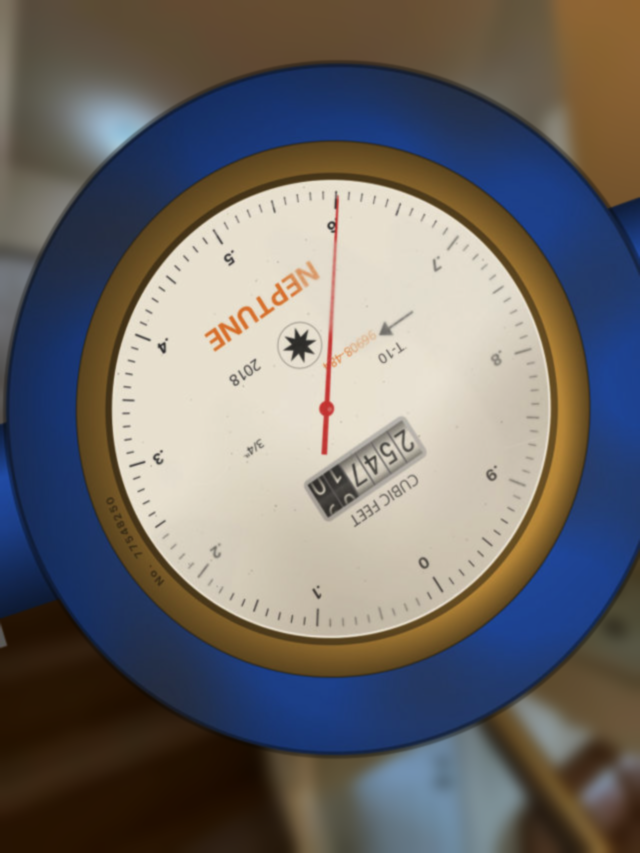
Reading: **254709.60** ft³
